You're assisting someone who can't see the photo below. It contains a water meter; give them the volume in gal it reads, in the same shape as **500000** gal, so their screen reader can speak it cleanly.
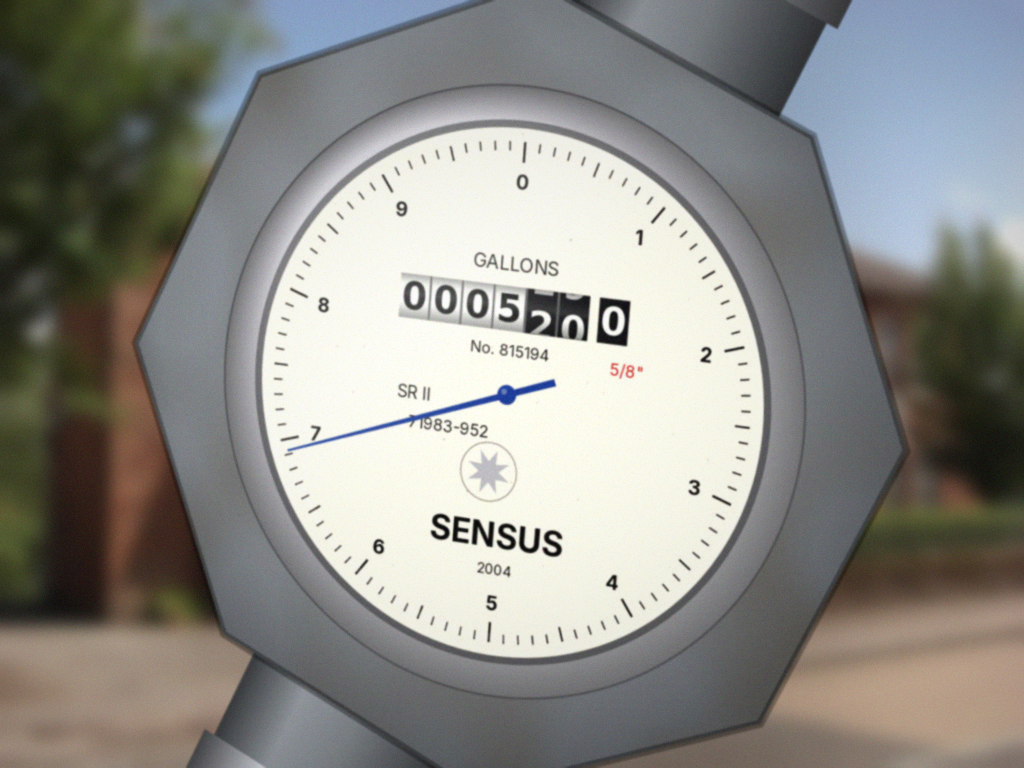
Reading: **5196.9** gal
